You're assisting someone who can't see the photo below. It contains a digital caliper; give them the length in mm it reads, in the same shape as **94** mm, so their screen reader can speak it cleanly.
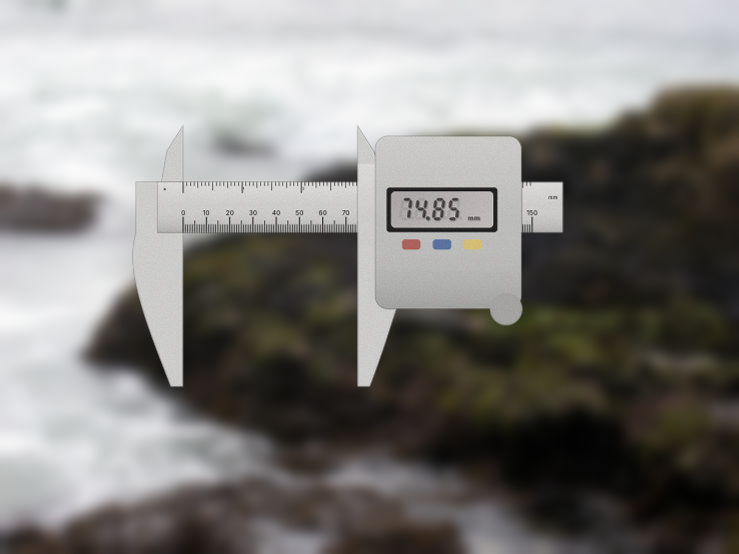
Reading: **74.85** mm
